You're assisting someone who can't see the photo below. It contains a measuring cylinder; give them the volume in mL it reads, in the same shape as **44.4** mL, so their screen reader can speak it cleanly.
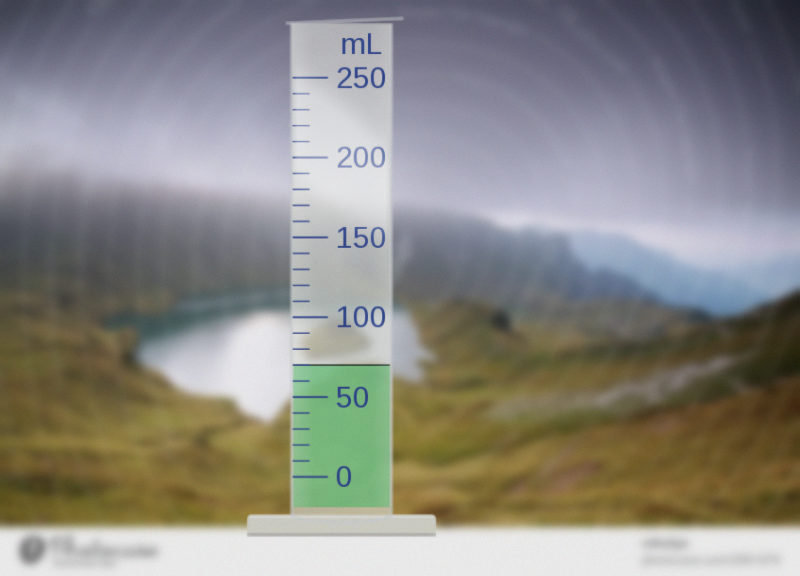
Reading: **70** mL
